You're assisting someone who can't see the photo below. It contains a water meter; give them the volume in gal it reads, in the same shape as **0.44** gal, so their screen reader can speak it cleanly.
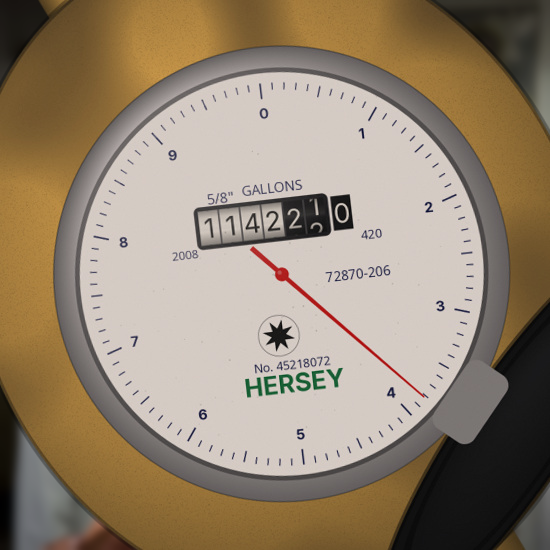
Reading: **1142213.8** gal
